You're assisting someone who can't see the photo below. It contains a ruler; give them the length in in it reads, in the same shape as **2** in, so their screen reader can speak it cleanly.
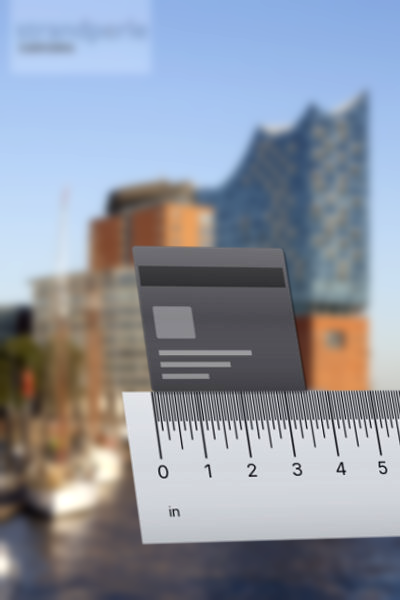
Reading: **3.5** in
